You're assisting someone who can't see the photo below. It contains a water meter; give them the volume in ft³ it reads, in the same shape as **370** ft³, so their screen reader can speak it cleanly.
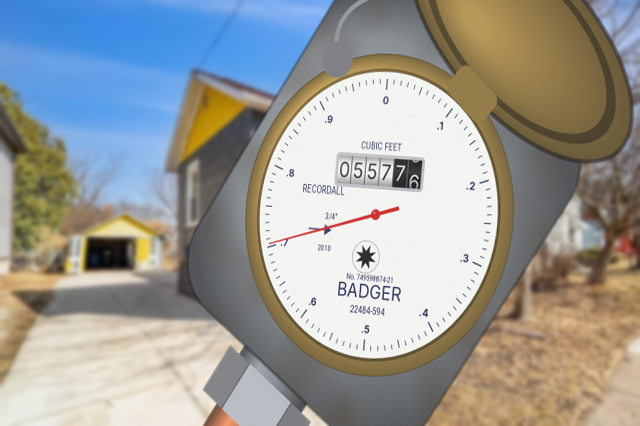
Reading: **55775.70** ft³
